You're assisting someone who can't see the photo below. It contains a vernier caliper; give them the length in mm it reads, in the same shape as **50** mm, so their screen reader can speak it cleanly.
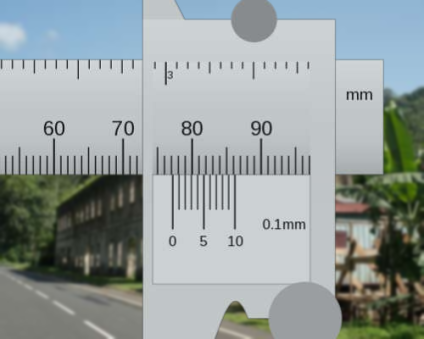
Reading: **77.2** mm
